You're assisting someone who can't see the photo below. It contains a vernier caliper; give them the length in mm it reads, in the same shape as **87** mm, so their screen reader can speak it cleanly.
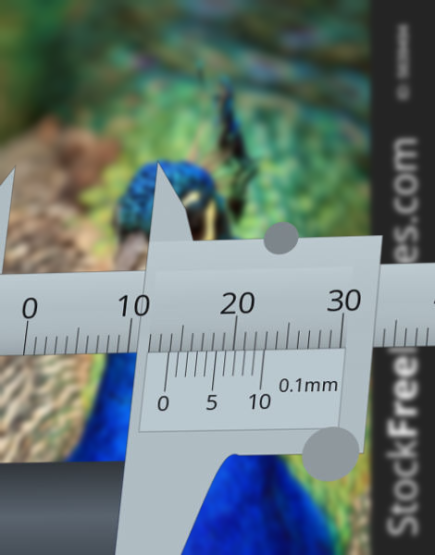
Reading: **13.9** mm
